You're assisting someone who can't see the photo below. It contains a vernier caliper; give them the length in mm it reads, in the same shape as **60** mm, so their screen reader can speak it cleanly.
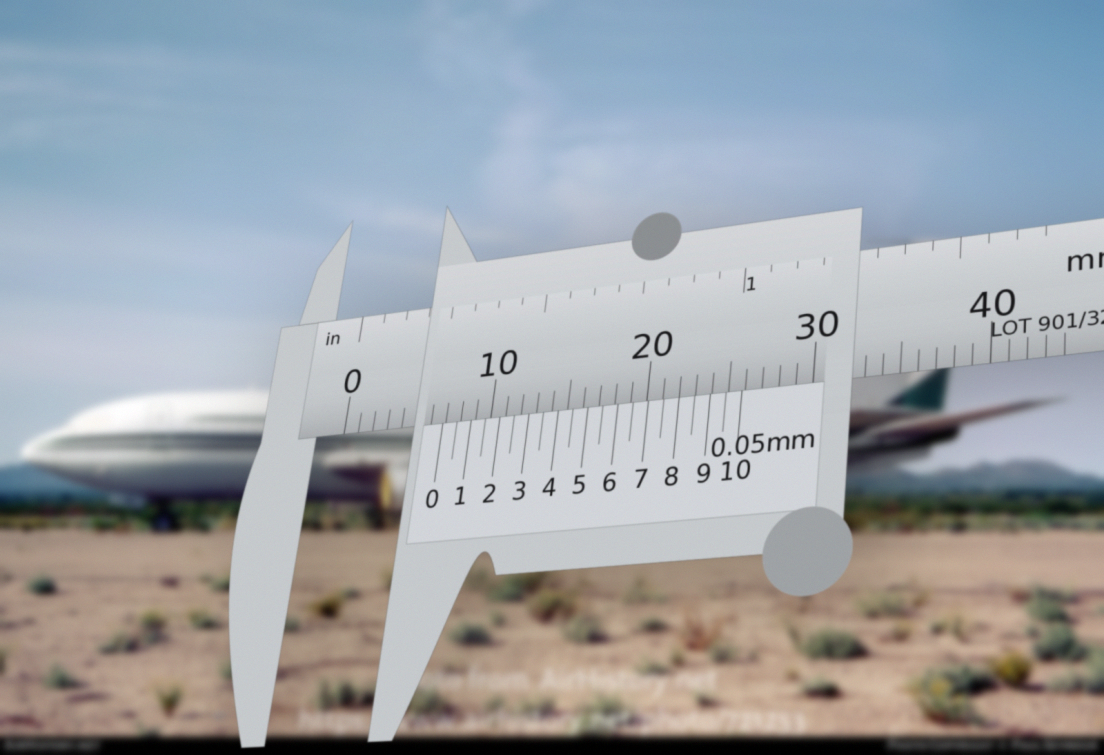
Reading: **6.8** mm
